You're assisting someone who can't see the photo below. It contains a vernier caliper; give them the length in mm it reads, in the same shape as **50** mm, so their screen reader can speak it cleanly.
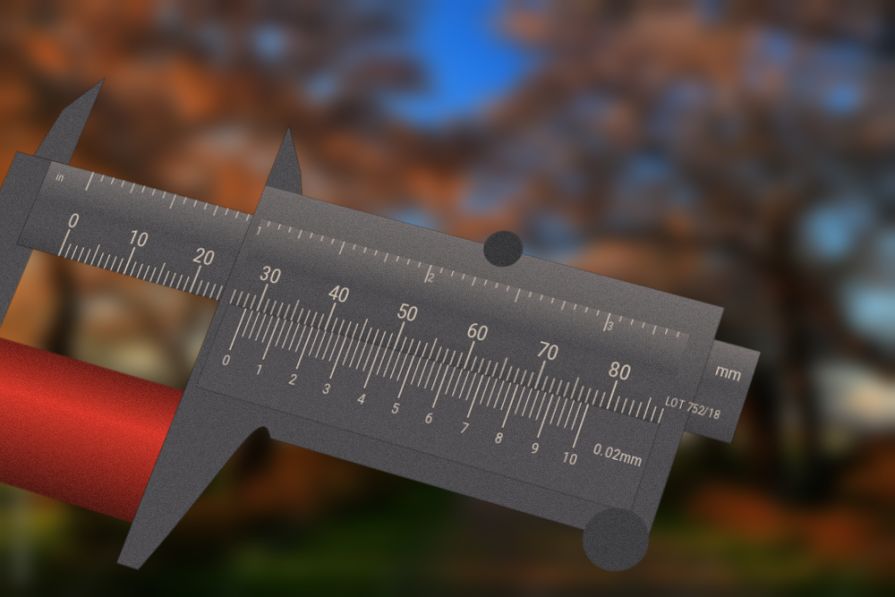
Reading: **28.4** mm
